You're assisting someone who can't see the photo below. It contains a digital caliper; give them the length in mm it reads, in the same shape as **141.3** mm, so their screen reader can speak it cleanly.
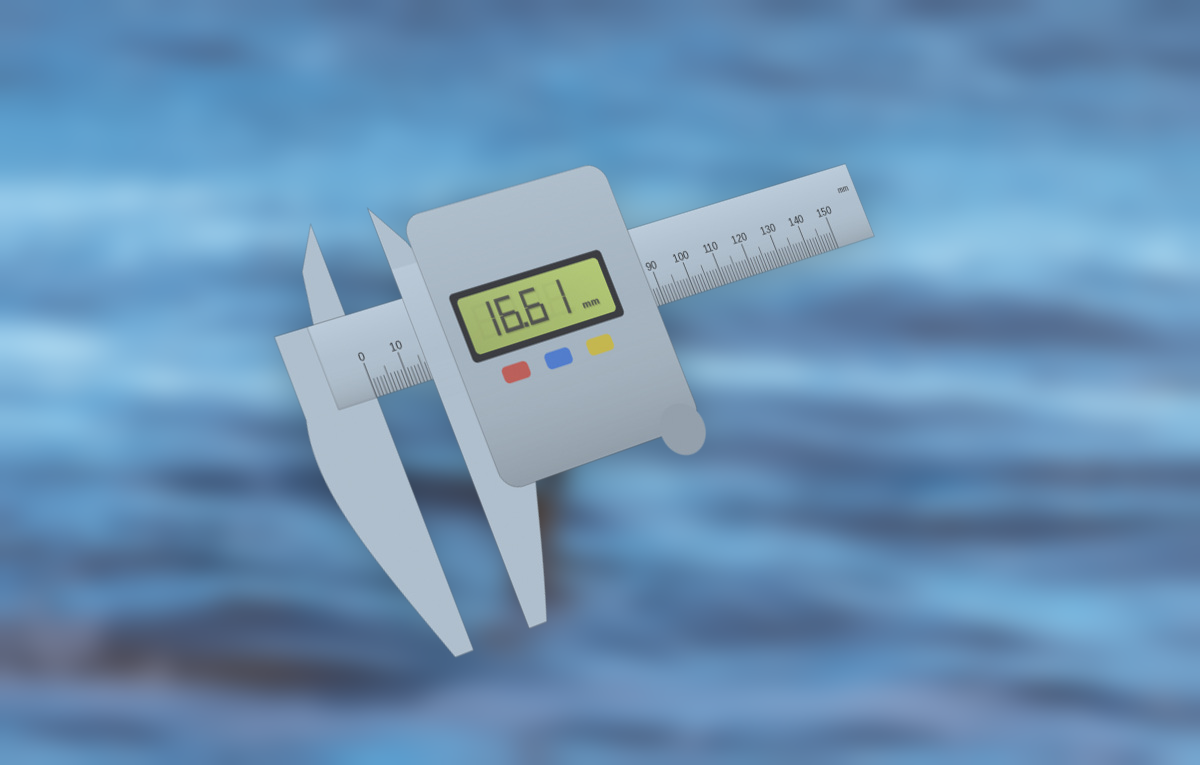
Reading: **16.61** mm
